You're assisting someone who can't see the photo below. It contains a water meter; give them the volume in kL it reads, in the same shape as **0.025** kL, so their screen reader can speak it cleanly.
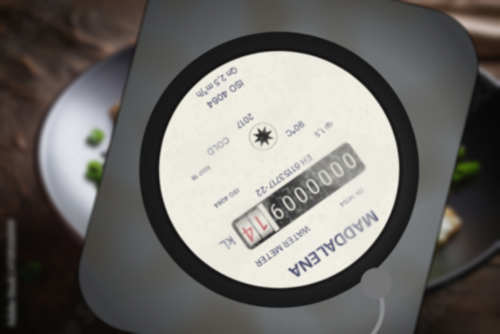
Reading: **9.14** kL
